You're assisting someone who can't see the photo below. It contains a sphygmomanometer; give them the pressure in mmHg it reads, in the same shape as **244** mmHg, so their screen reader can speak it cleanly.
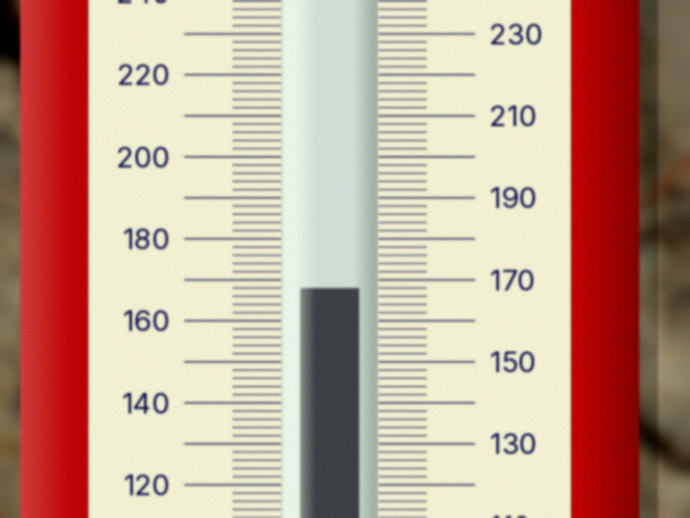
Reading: **168** mmHg
